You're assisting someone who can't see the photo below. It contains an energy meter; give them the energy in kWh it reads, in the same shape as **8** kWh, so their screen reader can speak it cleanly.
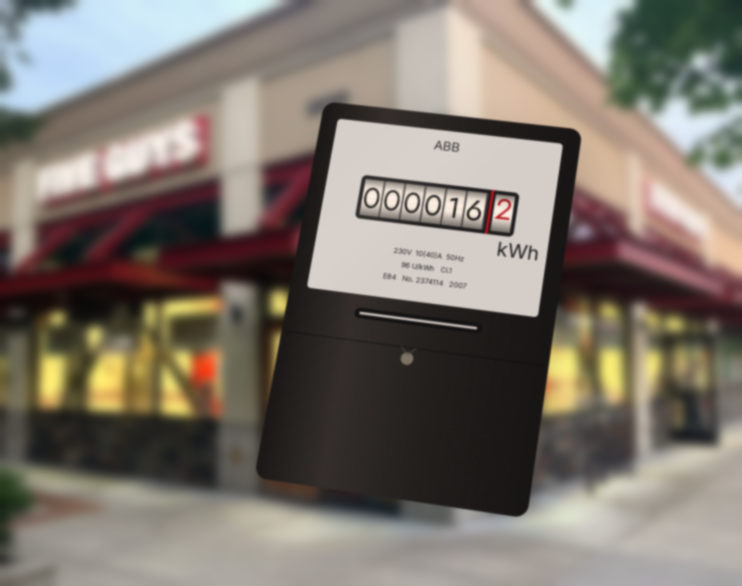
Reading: **16.2** kWh
